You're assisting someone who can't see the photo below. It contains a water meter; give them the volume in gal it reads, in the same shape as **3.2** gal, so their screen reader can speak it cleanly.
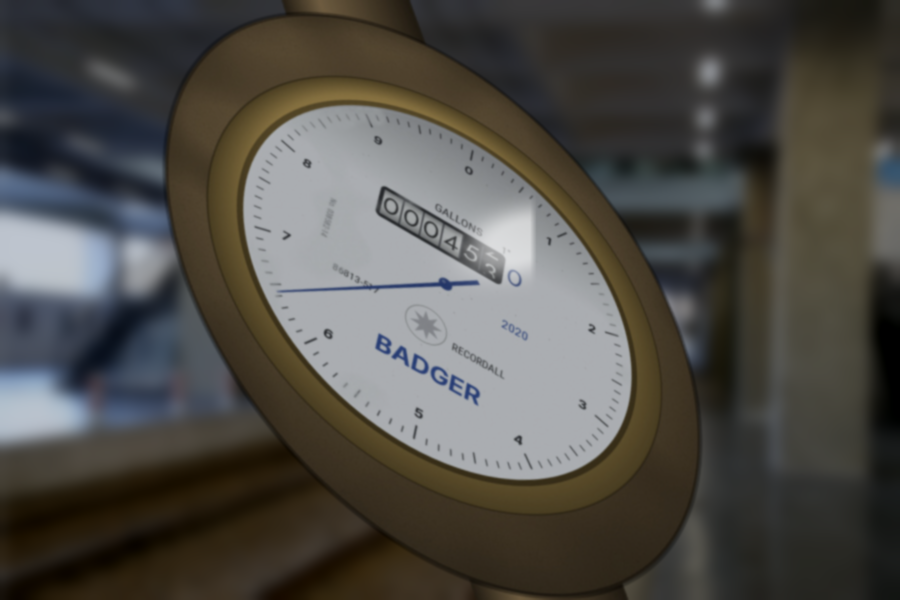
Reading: **4526.4** gal
